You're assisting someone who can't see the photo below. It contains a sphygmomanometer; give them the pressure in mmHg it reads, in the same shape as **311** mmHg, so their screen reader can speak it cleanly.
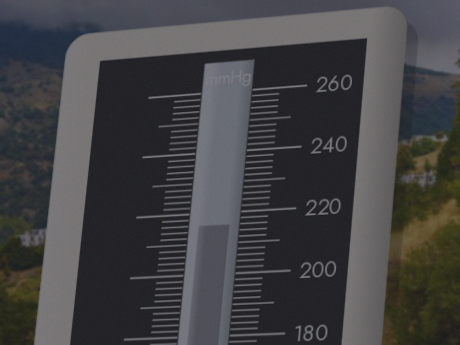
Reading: **216** mmHg
